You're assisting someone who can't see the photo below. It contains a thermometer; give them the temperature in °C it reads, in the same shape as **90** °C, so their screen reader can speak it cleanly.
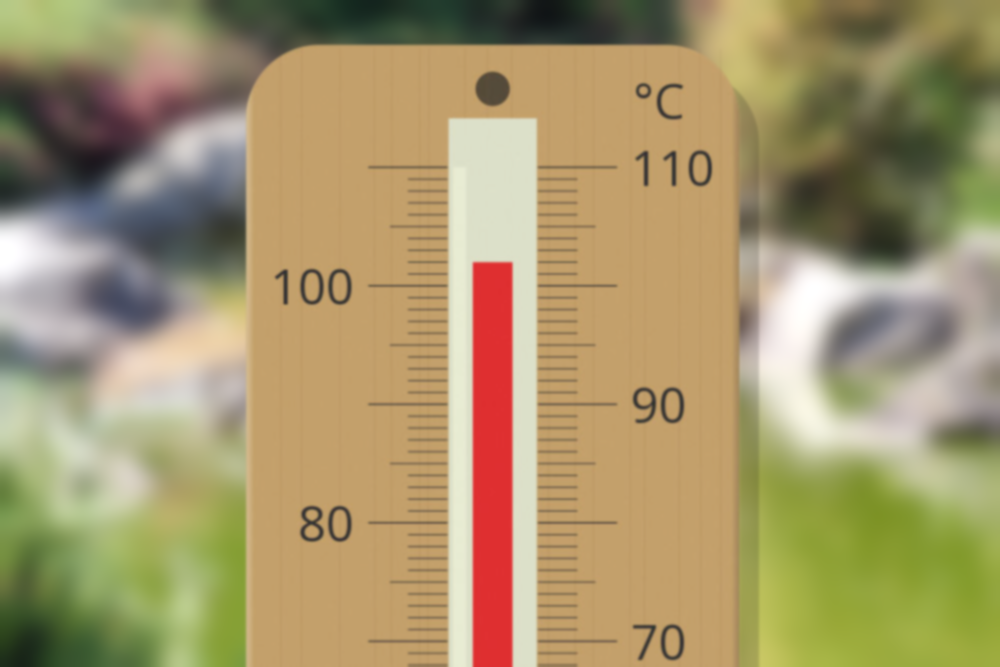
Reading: **102** °C
